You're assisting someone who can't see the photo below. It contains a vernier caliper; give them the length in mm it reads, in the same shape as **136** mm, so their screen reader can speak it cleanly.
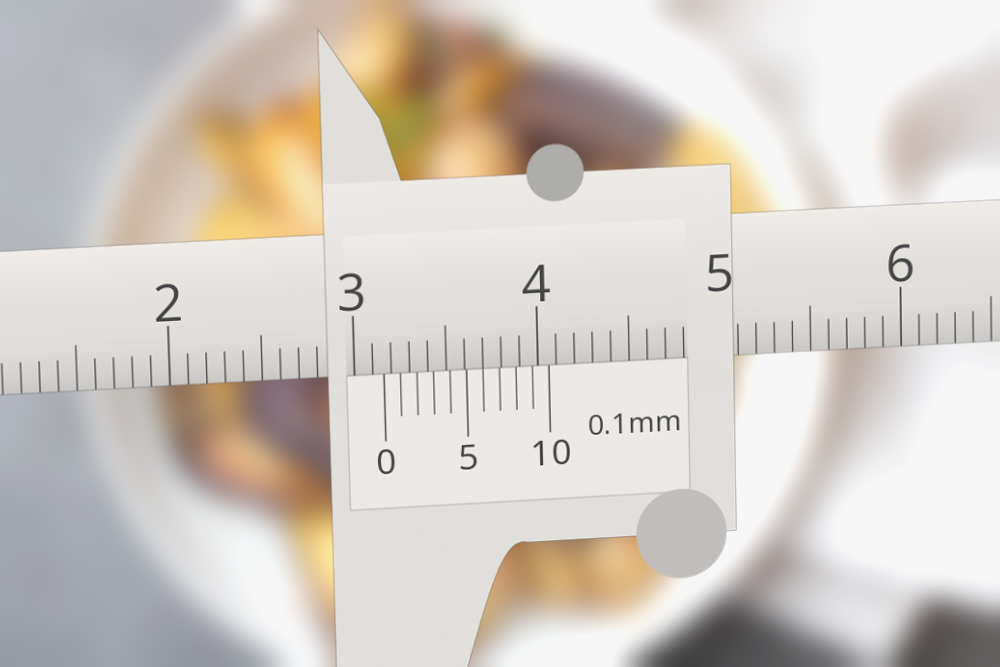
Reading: **31.6** mm
